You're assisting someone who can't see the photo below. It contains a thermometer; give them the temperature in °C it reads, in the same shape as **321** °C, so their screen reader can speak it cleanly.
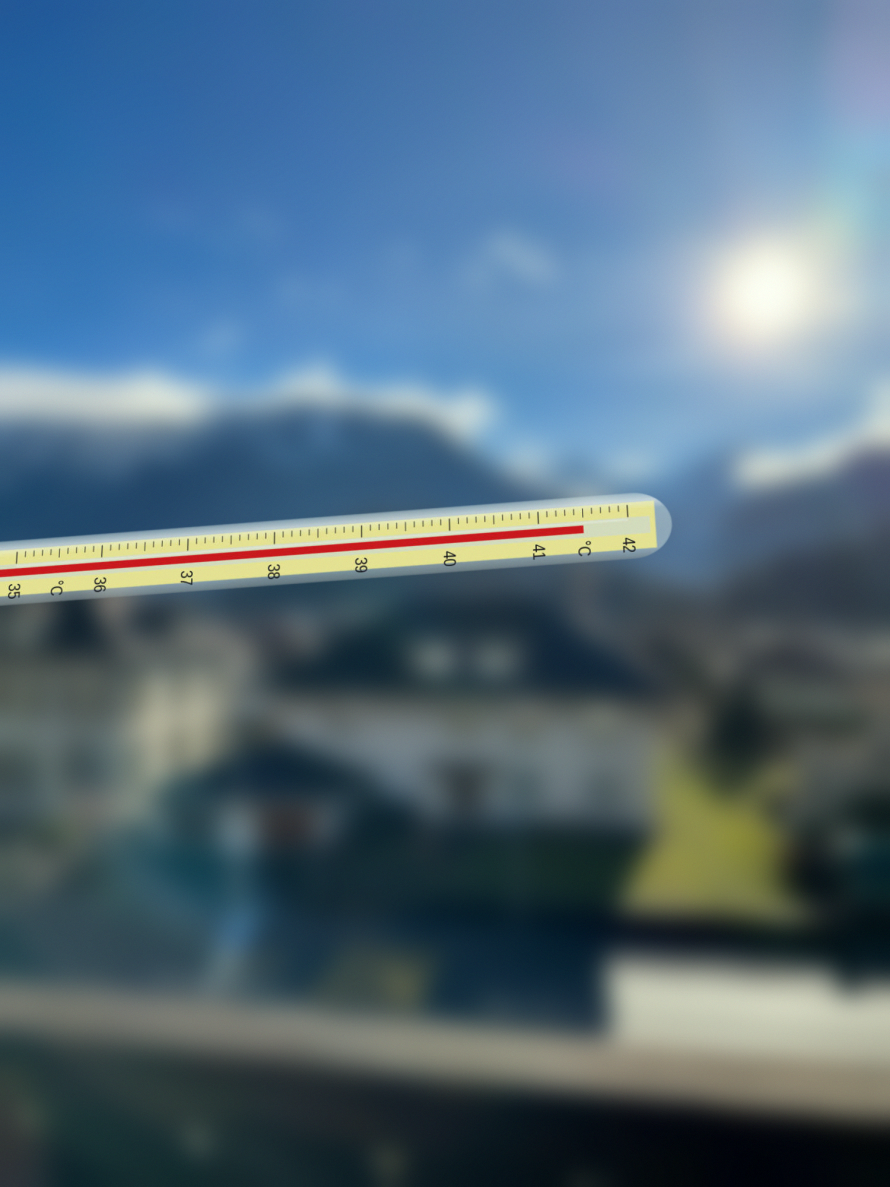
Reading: **41.5** °C
